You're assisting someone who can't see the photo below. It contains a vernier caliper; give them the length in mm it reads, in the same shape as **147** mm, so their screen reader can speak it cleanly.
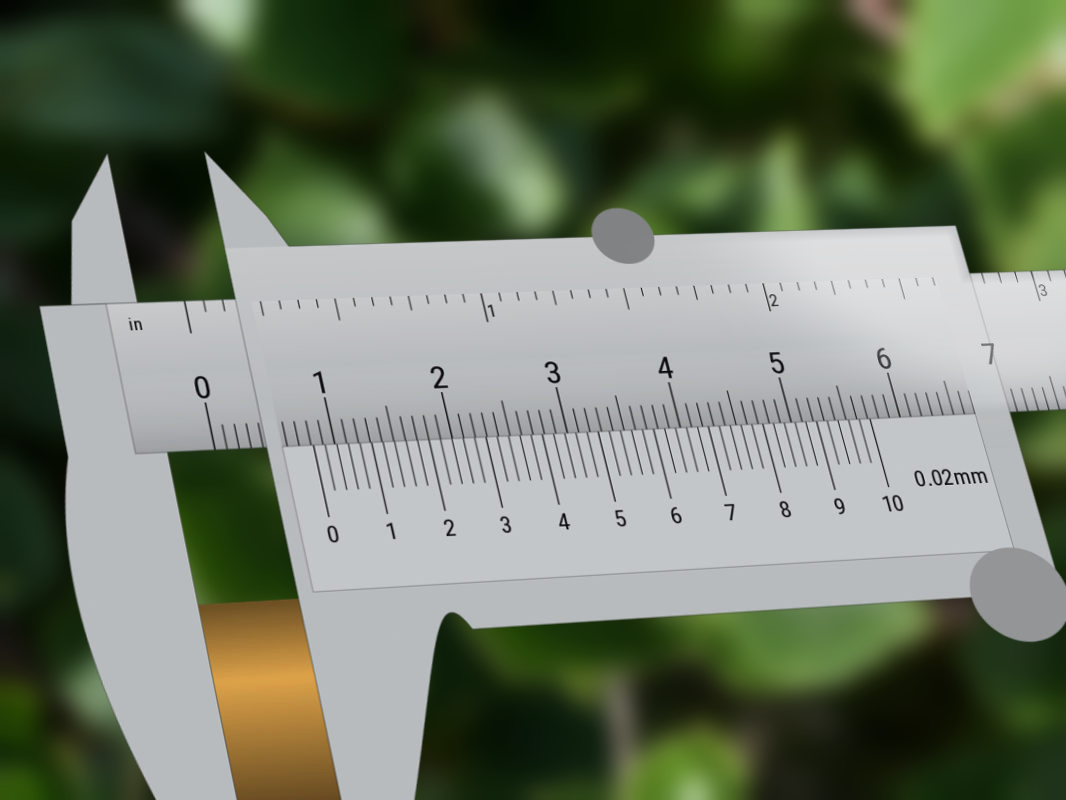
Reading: **8.2** mm
